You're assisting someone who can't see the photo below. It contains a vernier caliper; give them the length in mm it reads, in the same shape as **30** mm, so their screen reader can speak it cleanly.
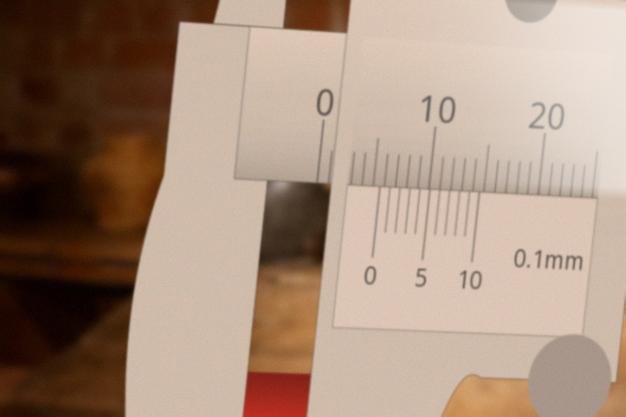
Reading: **5.6** mm
